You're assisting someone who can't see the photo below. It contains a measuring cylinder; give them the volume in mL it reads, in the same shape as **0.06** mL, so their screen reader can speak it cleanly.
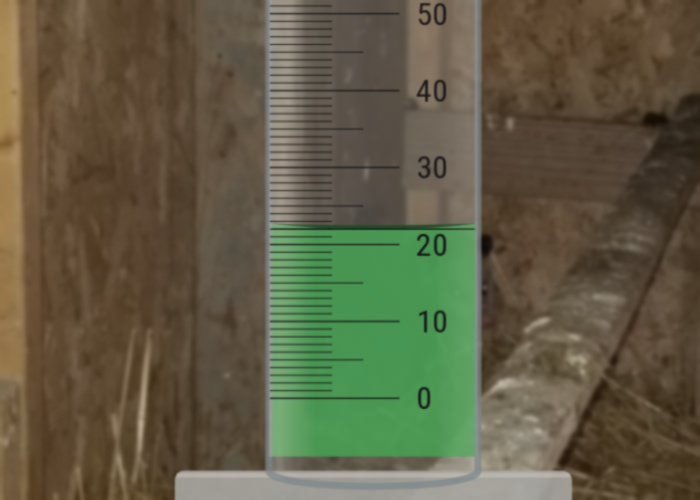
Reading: **22** mL
